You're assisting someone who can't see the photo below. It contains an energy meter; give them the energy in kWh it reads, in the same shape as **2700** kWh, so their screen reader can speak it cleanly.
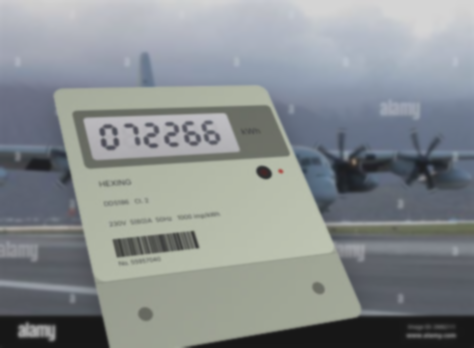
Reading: **72266** kWh
